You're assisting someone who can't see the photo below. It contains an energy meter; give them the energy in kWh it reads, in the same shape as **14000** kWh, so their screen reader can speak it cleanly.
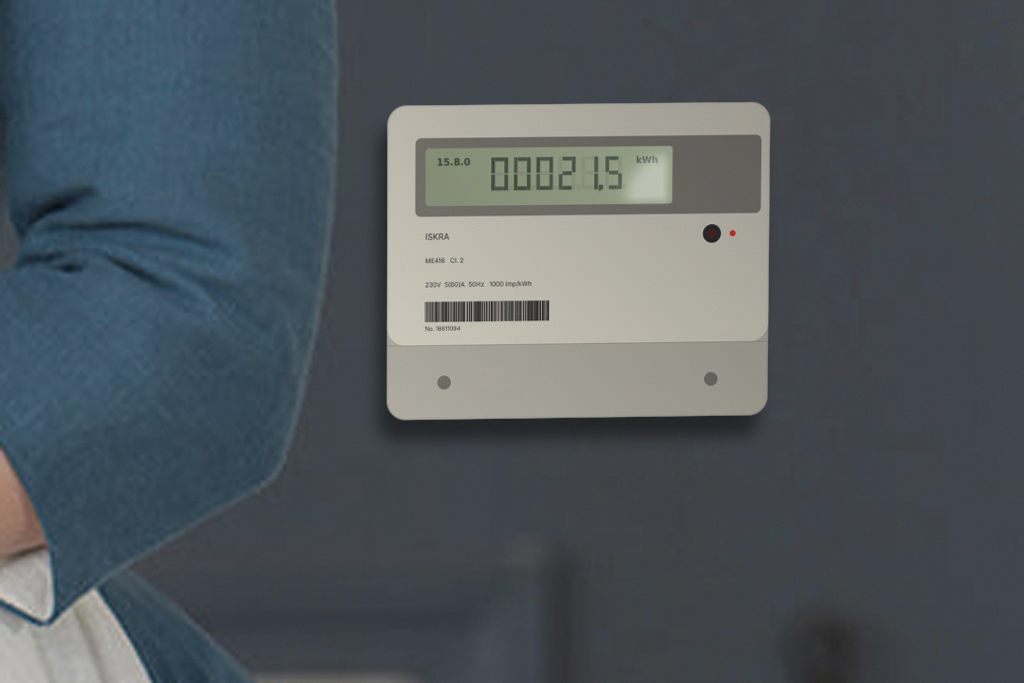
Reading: **21.5** kWh
